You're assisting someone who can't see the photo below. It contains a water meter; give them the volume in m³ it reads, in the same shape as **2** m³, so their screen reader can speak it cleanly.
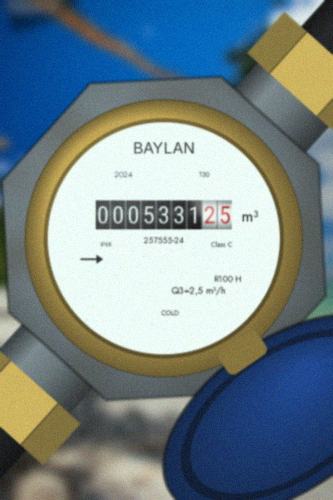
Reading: **5331.25** m³
